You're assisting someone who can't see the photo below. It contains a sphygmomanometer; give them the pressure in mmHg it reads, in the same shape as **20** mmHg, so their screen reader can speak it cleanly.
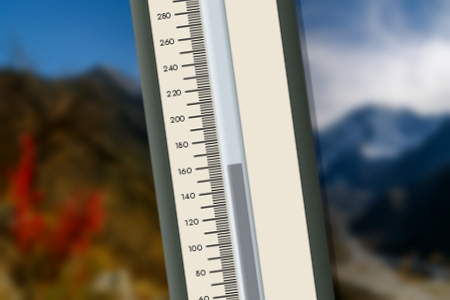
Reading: **160** mmHg
